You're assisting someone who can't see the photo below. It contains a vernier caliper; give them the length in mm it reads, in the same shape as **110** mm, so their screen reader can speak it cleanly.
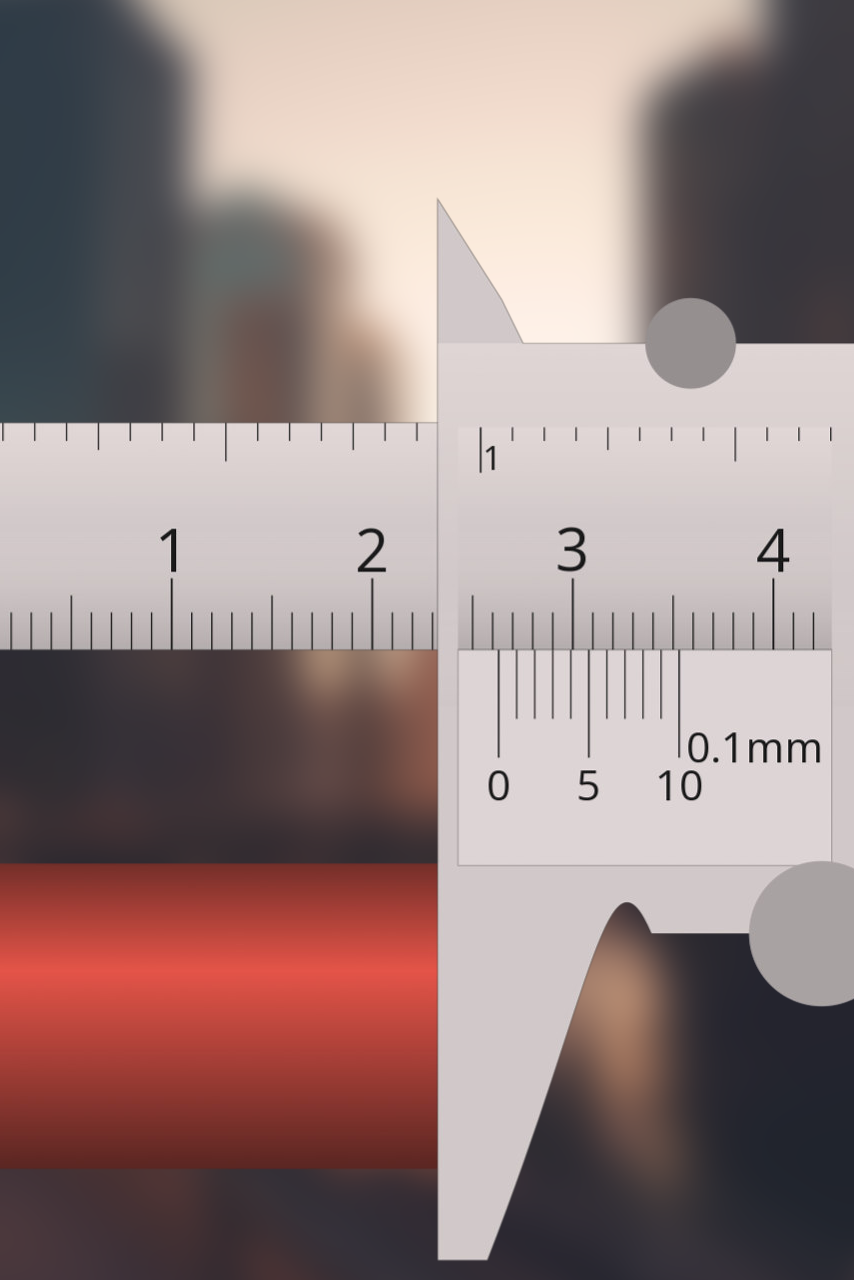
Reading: **26.3** mm
